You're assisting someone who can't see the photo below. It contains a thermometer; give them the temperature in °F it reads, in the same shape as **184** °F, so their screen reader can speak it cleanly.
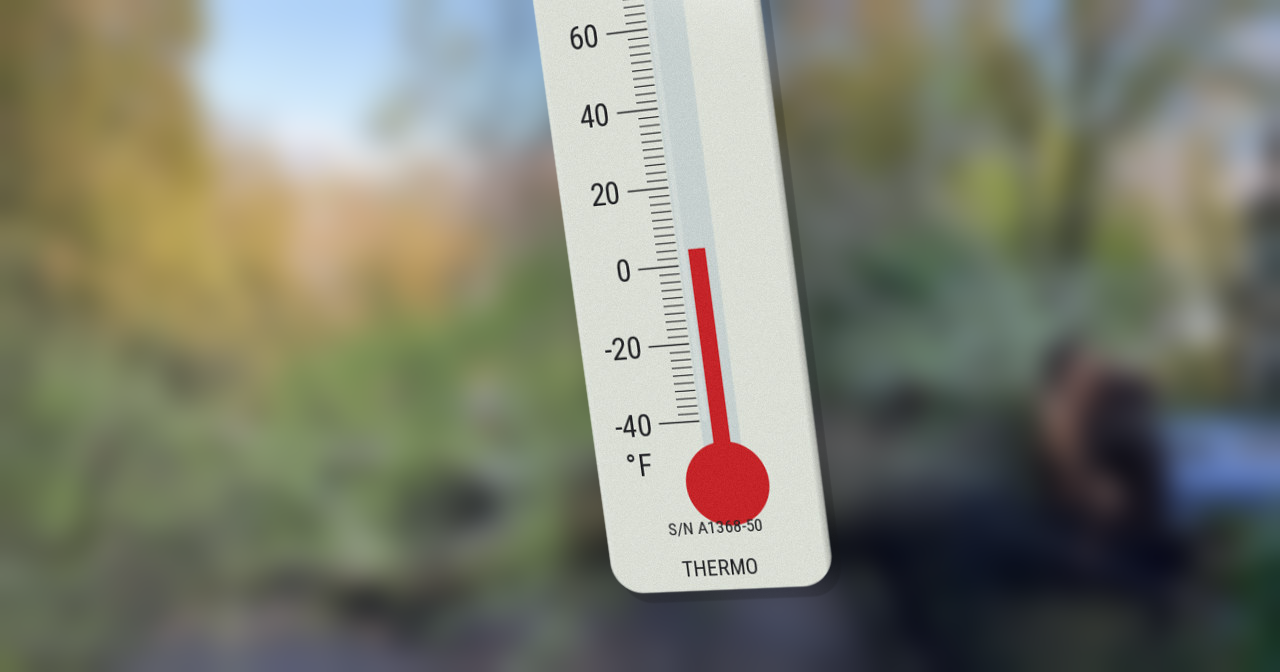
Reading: **4** °F
